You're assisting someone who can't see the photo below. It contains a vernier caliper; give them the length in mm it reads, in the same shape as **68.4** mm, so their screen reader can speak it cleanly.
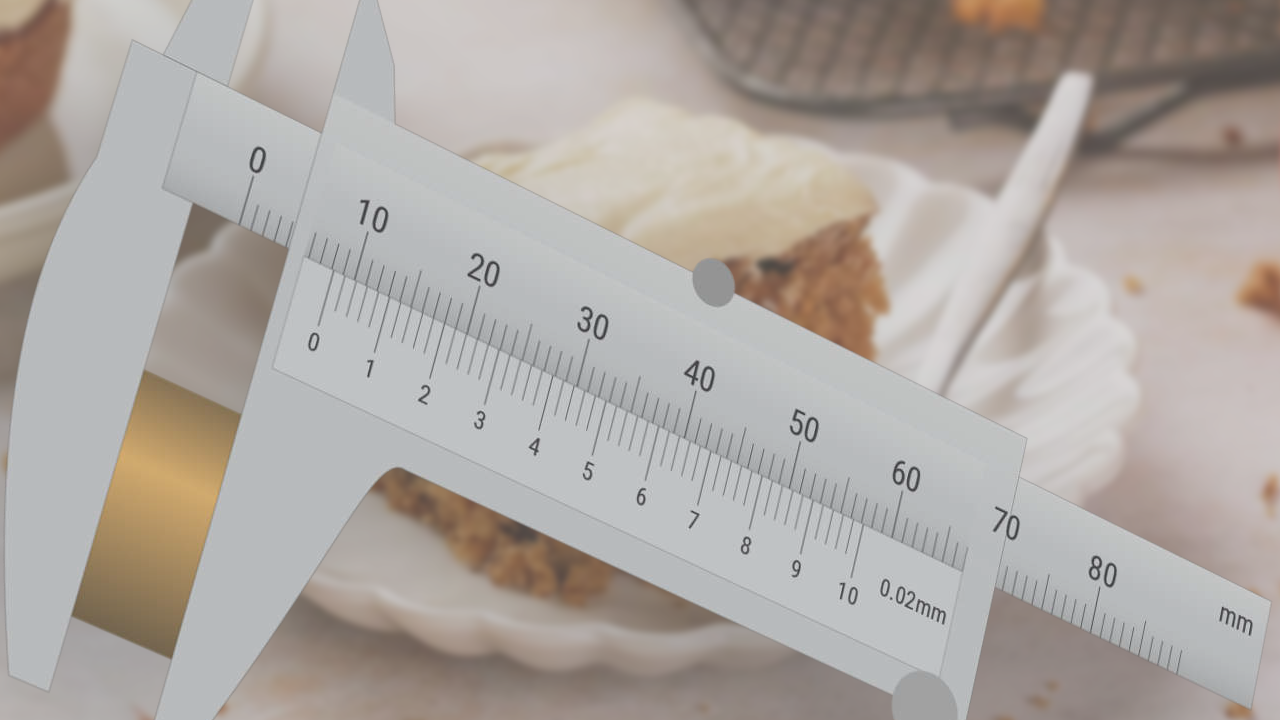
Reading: **8.2** mm
